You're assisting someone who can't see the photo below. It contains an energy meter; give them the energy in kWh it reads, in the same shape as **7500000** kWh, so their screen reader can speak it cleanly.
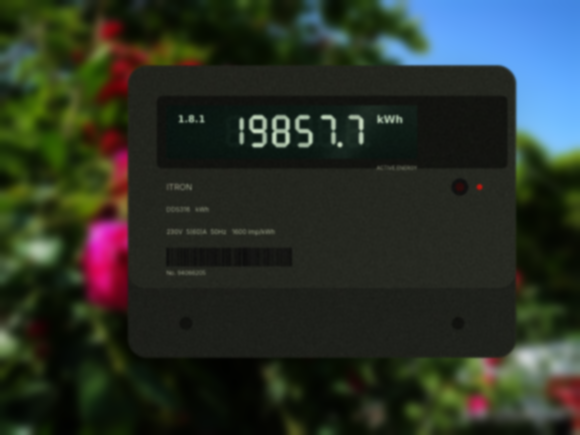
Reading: **19857.7** kWh
